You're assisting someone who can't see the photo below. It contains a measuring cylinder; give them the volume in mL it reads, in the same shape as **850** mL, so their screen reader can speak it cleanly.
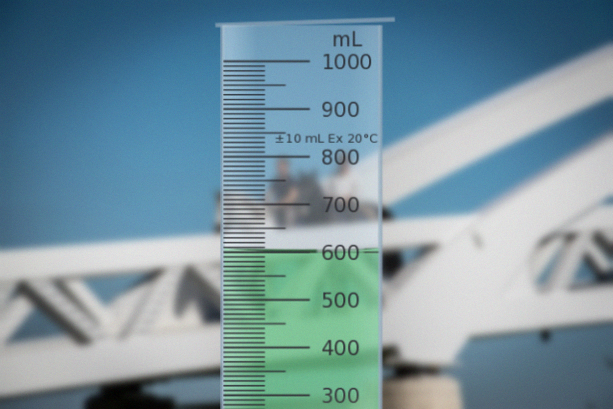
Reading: **600** mL
